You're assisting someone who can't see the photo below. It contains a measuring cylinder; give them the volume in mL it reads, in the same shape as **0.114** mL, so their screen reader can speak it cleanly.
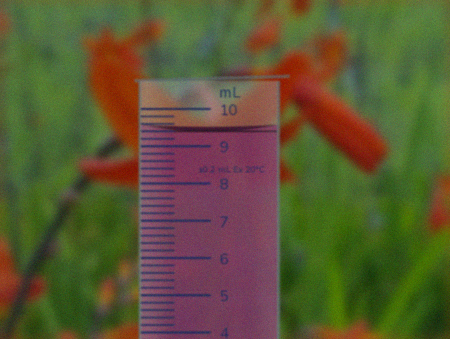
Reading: **9.4** mL
